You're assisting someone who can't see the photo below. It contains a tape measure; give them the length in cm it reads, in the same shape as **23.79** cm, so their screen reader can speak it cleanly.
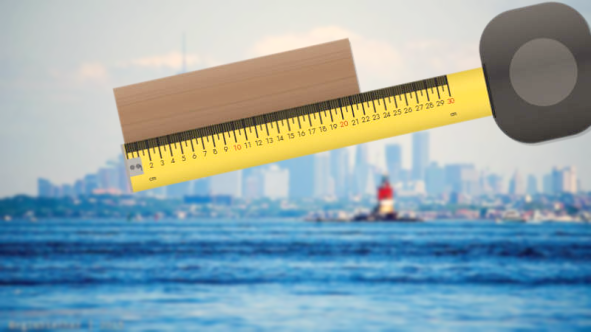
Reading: **22** cm
